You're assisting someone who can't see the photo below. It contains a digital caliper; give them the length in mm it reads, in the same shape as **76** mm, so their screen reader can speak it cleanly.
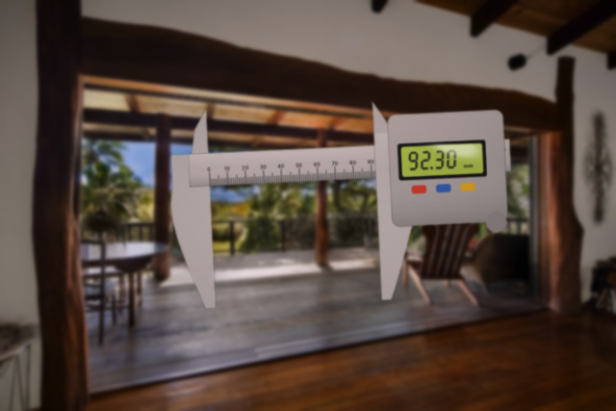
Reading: **92.30** mm
